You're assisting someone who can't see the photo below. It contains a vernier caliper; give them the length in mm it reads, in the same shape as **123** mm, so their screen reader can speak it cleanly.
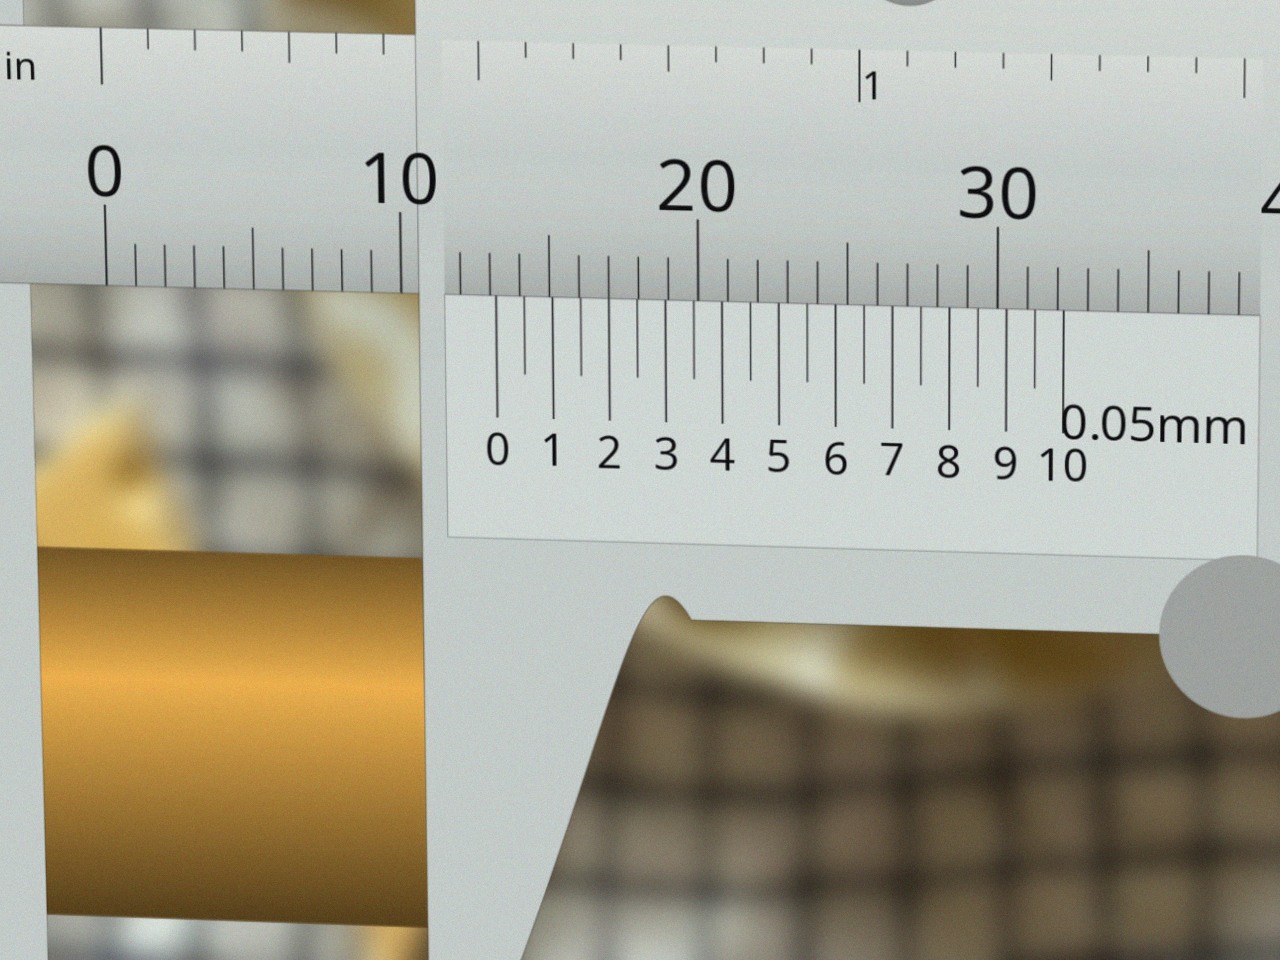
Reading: **13.20** mm
